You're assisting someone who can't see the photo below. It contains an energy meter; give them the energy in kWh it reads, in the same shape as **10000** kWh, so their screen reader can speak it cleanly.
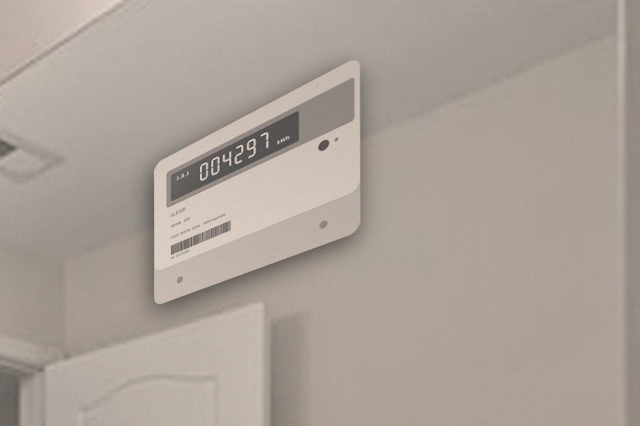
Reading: **4297** kWh
